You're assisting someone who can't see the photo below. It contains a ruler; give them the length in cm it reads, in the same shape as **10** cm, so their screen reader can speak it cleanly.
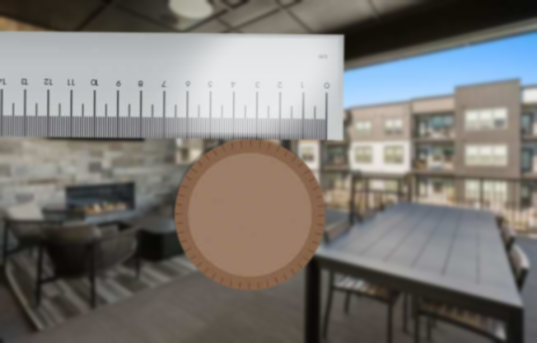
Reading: **6.5** cm
